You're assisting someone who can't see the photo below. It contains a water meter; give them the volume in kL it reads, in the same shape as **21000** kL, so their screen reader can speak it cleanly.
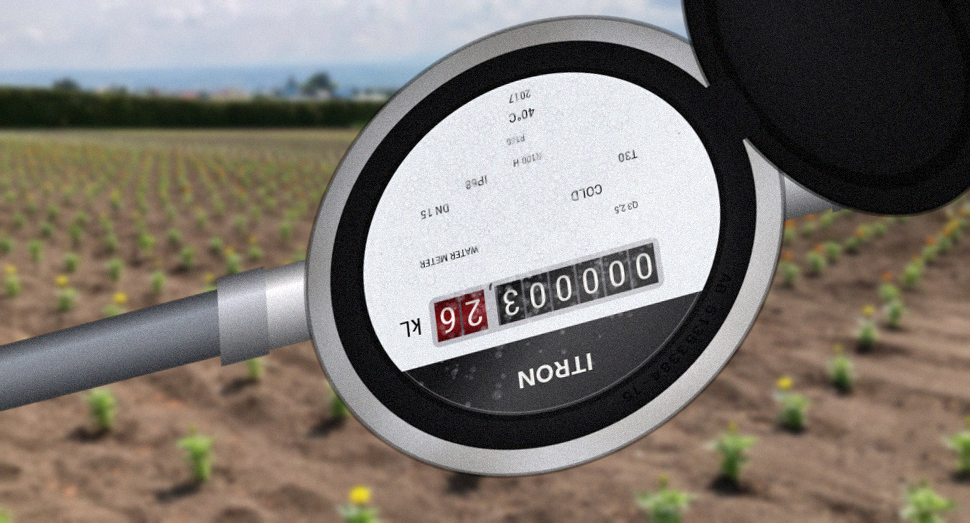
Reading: **3.26** kL
